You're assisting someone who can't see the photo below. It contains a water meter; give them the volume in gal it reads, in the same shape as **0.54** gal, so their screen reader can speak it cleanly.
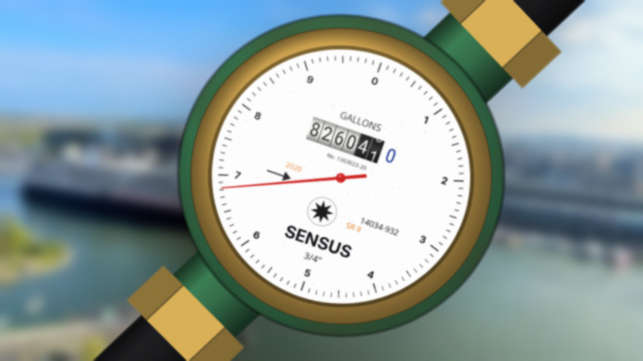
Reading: **8260406.8** gal
